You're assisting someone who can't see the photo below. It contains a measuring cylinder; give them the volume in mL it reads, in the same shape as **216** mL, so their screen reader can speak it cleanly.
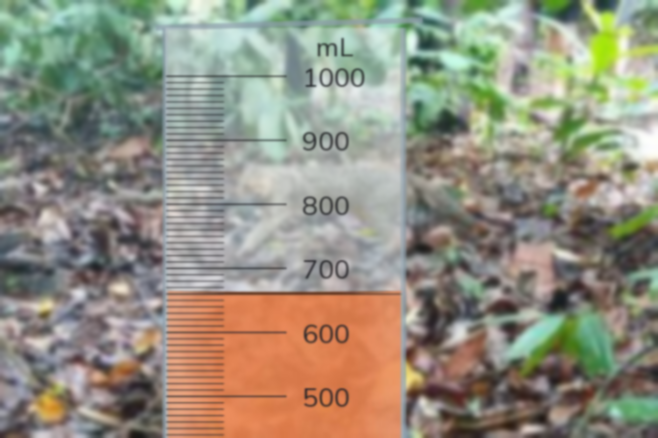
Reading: **660** mL
